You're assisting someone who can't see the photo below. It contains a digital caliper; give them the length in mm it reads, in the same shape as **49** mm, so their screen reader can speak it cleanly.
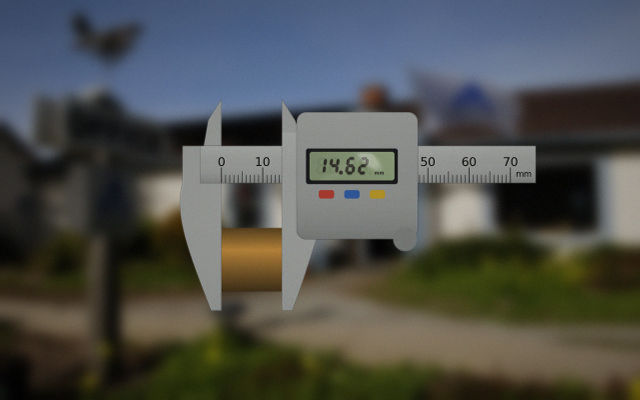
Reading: **14.62** mm
